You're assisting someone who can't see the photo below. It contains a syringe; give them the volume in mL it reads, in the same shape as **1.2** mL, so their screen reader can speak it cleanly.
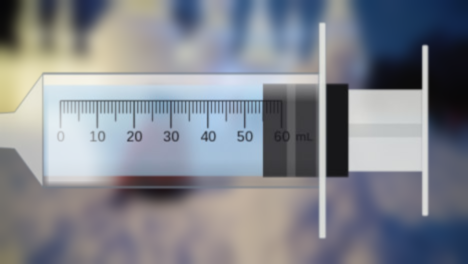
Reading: **55** mL
